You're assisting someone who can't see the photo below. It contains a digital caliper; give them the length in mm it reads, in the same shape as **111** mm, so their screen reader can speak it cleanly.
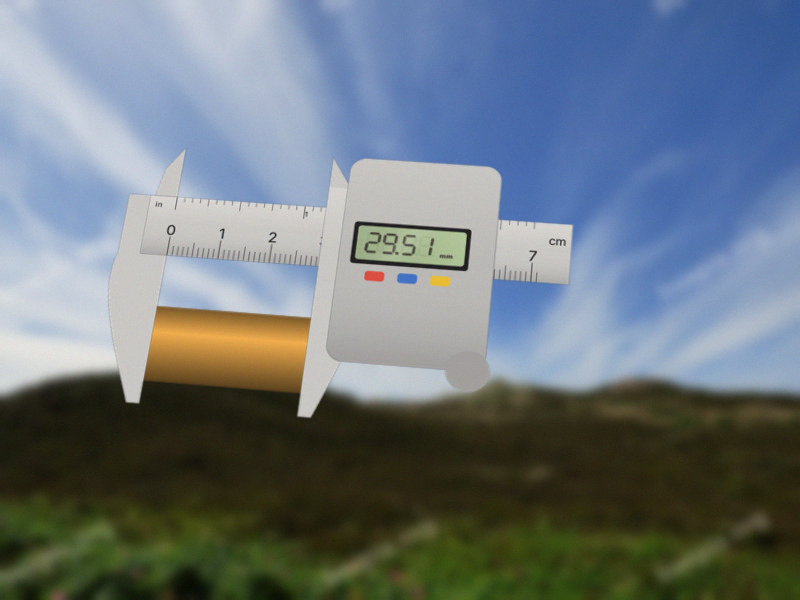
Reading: **29.51** mm
